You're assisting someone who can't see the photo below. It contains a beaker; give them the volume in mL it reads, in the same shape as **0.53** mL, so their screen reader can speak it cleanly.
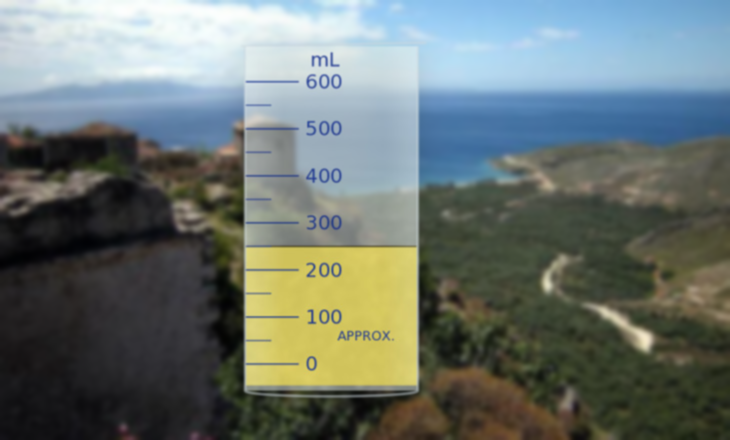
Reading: **250** mL
